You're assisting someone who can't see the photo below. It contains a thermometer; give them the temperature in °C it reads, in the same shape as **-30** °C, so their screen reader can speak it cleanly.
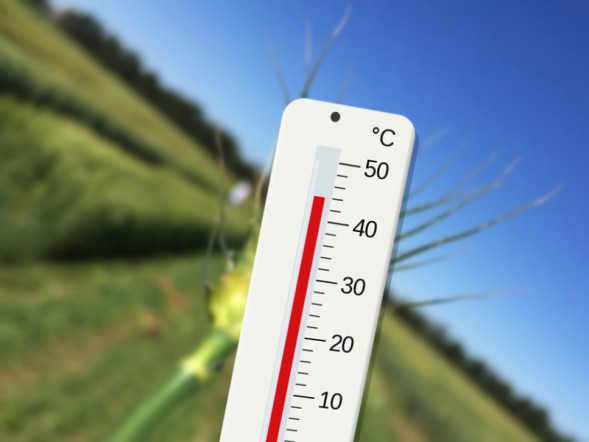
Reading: **44** °C
